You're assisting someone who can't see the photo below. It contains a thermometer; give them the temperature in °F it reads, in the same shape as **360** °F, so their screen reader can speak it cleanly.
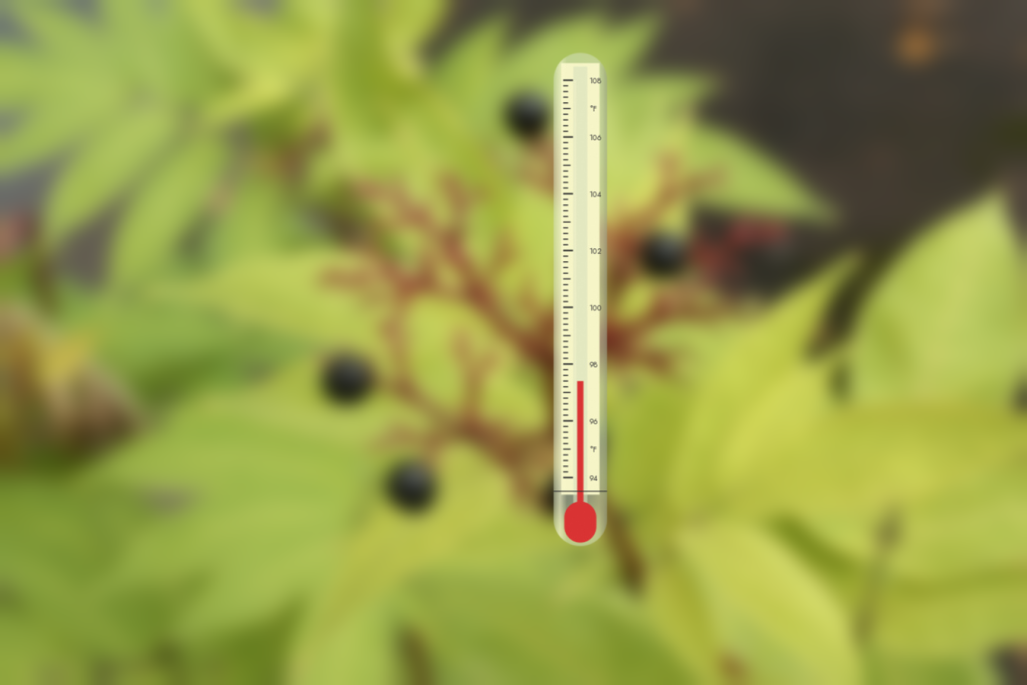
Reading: **97.4** °F
